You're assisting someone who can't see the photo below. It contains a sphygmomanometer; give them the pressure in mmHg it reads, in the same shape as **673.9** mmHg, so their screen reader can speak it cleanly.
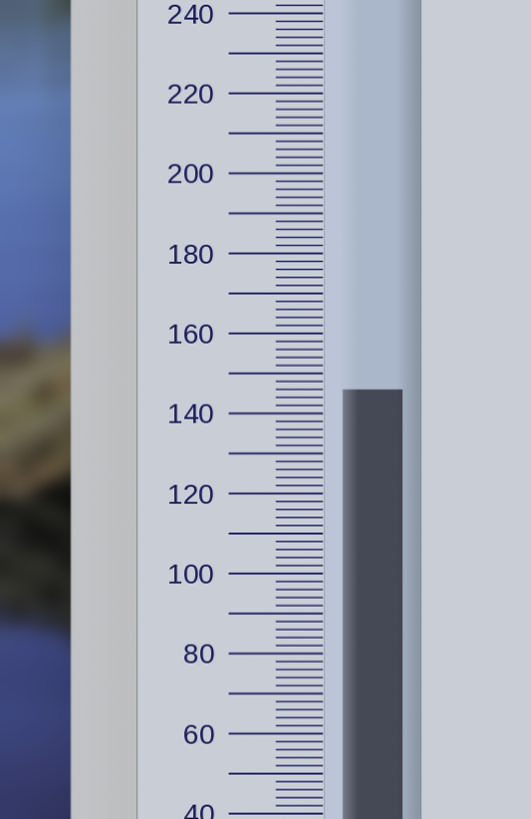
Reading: **146** mmHg
